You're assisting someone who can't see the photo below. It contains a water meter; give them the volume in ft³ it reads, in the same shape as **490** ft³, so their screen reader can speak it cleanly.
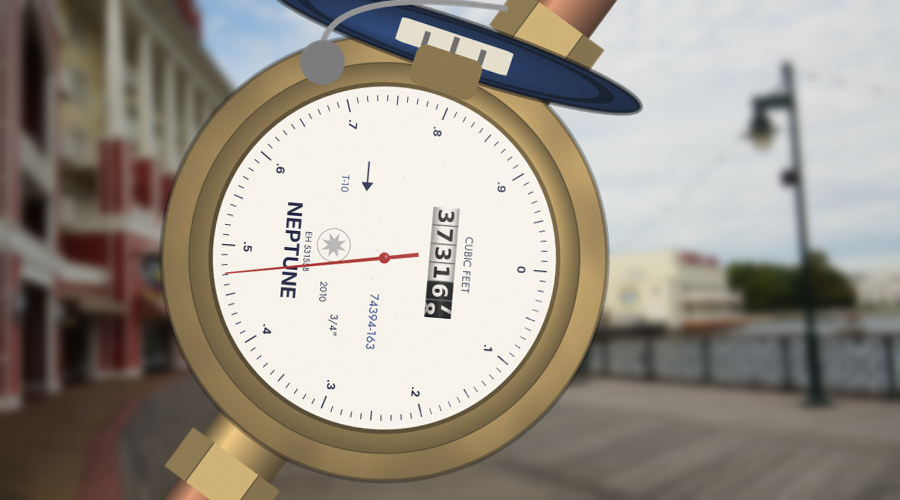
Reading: **373167.47** ft³
